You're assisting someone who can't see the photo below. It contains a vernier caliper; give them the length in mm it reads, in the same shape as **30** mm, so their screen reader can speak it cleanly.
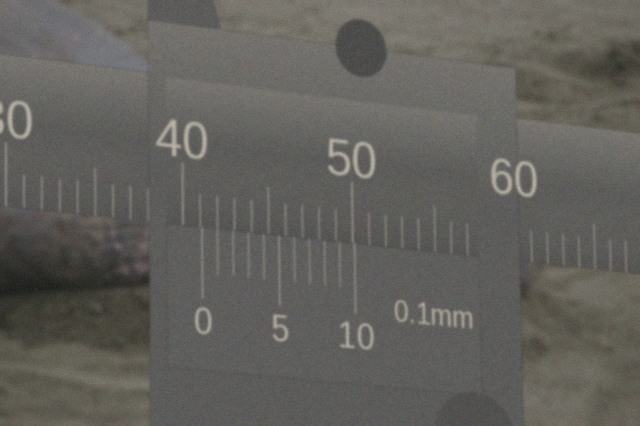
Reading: **41.1** mm
